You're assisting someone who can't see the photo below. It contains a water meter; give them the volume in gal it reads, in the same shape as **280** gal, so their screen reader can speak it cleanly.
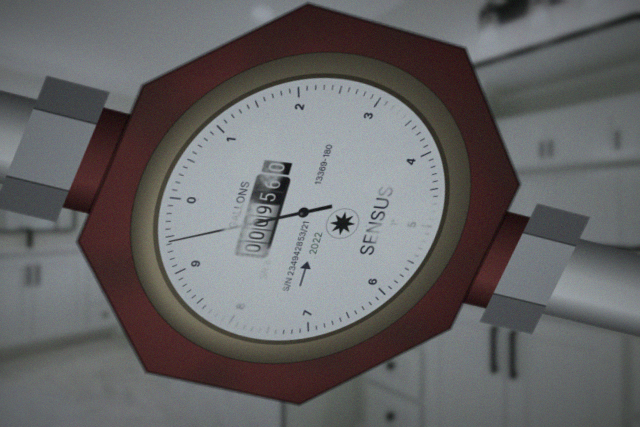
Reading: **9559.4** gal
